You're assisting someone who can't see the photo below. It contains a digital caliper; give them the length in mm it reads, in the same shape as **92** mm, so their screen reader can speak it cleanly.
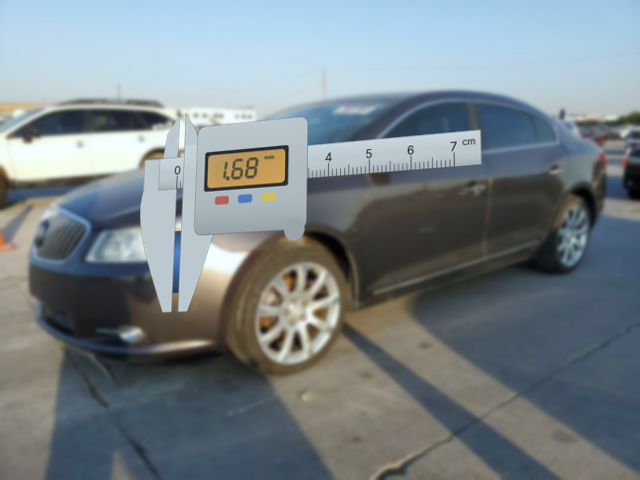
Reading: **1.68** mm
